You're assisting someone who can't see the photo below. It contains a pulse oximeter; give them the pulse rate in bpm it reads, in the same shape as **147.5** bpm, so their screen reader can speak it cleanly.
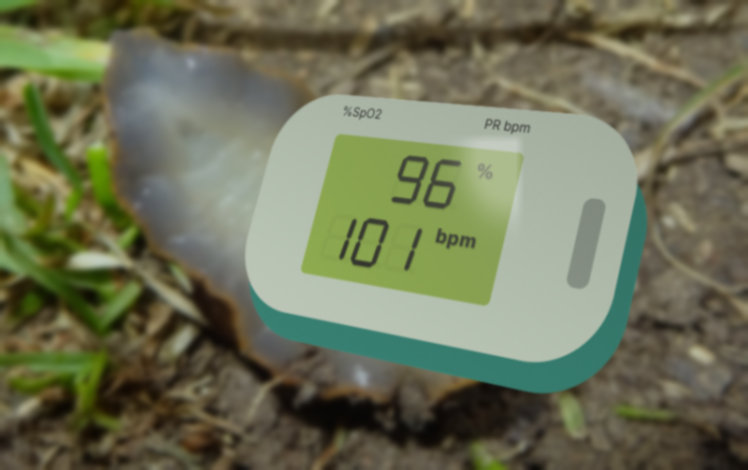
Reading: **101** bpm
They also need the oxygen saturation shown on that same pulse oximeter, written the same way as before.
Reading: **96** %
